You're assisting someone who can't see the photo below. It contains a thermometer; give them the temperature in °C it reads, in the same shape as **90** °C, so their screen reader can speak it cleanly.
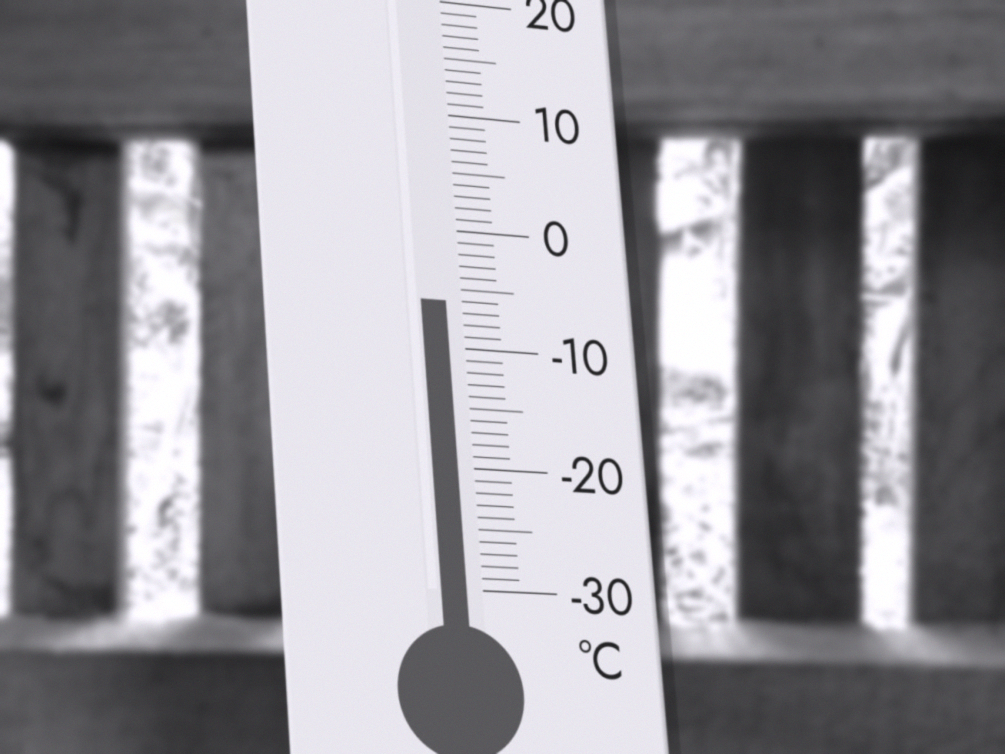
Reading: **-6** °C
